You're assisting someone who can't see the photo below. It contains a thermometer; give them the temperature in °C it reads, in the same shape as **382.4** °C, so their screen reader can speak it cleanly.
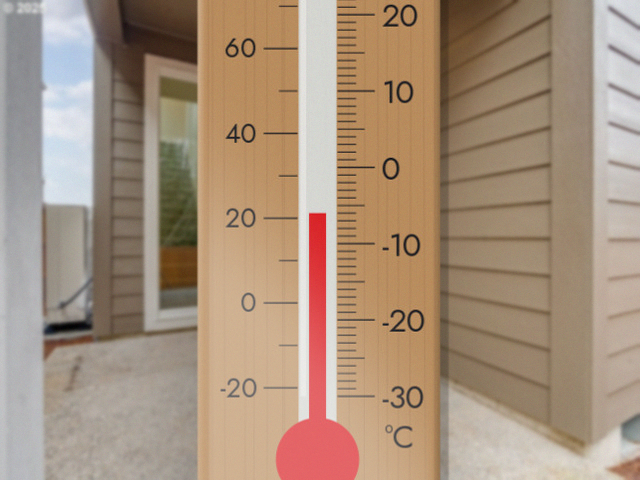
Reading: **-6** °C
